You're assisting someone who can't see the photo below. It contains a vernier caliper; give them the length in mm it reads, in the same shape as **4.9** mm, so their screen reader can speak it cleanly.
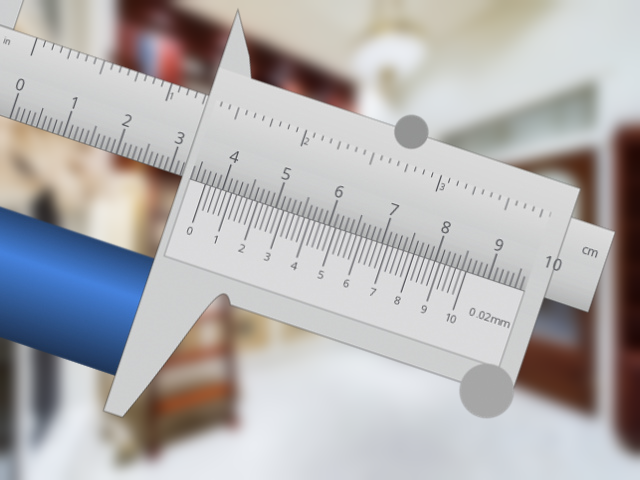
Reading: **36.8** mm
